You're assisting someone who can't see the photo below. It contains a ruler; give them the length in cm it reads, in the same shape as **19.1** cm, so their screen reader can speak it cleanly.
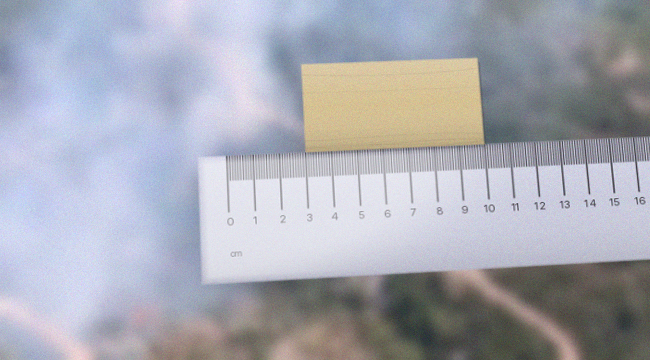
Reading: **7** cm
